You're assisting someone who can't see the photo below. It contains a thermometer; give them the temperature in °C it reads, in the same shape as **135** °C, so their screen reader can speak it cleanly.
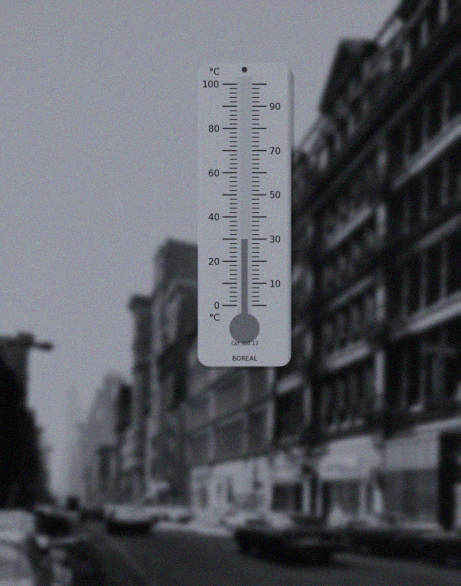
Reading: **30** °C
